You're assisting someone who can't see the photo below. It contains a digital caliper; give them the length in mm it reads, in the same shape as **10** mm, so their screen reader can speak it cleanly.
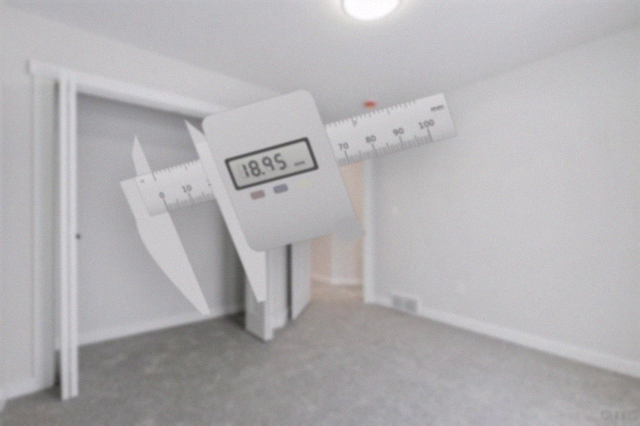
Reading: **18.95** mm
